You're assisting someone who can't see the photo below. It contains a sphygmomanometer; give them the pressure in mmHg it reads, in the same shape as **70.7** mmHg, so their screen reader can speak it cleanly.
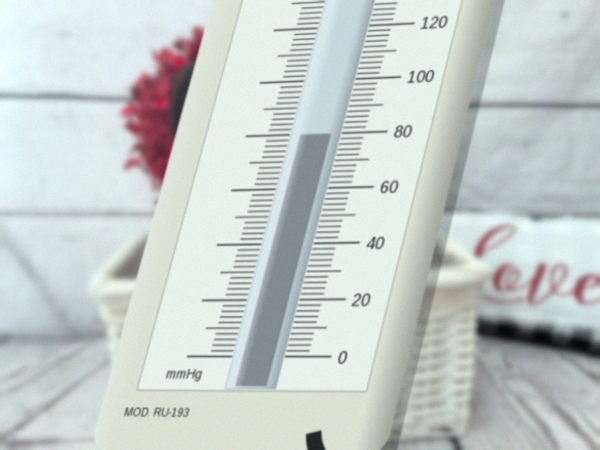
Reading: **80** mmHg
